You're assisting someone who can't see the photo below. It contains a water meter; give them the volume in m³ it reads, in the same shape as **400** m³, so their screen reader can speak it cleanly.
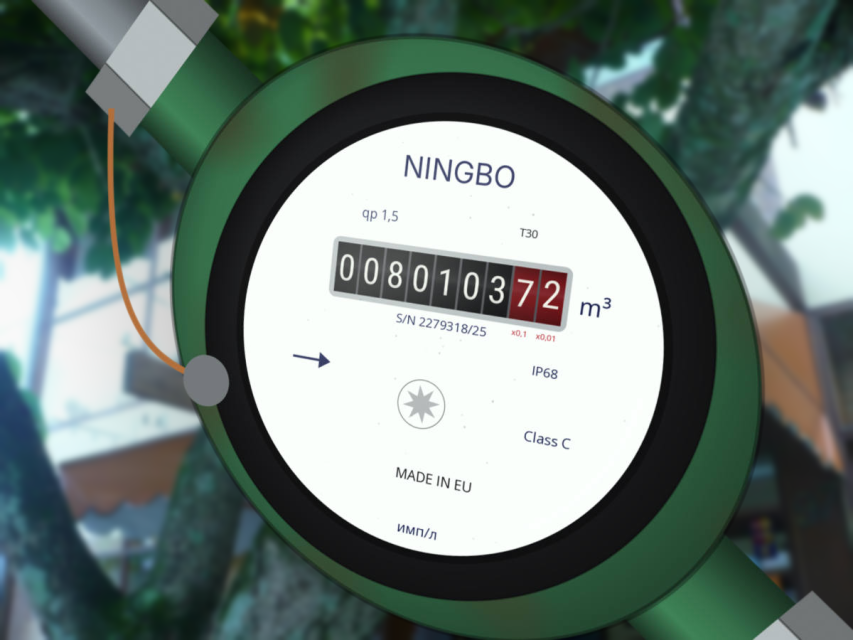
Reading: **80103.72** m³
